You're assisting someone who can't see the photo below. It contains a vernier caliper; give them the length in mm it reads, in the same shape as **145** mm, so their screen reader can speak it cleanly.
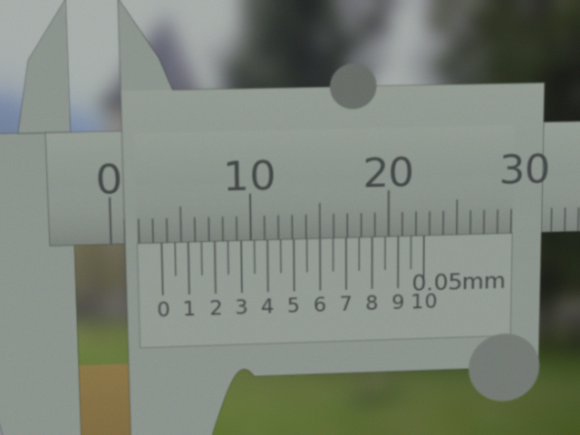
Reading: **3.6** mm
